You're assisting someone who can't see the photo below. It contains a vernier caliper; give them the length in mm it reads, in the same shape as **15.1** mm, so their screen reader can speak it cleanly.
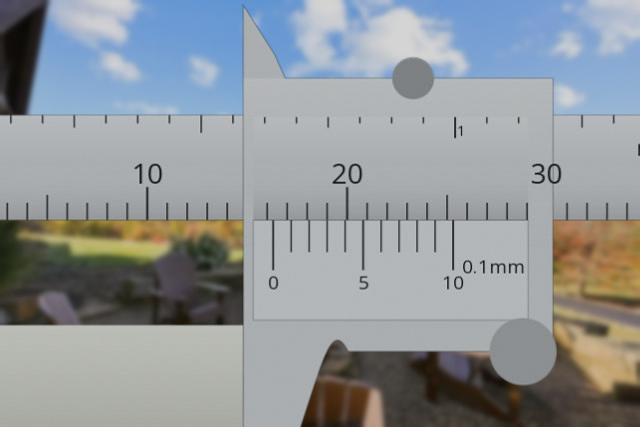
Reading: **16.3** mm
